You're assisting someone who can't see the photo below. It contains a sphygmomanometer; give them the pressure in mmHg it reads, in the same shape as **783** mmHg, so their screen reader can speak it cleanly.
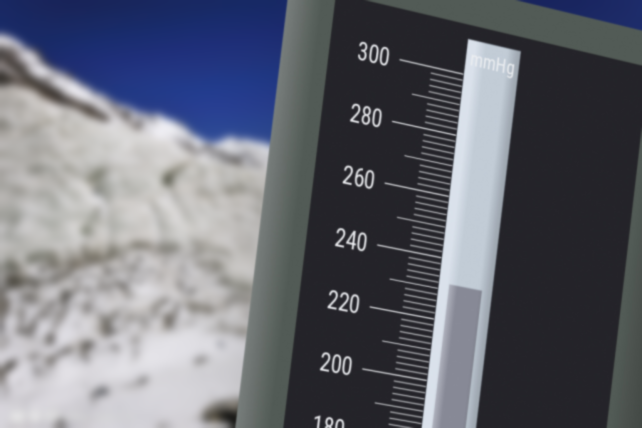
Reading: **232** mmHg
